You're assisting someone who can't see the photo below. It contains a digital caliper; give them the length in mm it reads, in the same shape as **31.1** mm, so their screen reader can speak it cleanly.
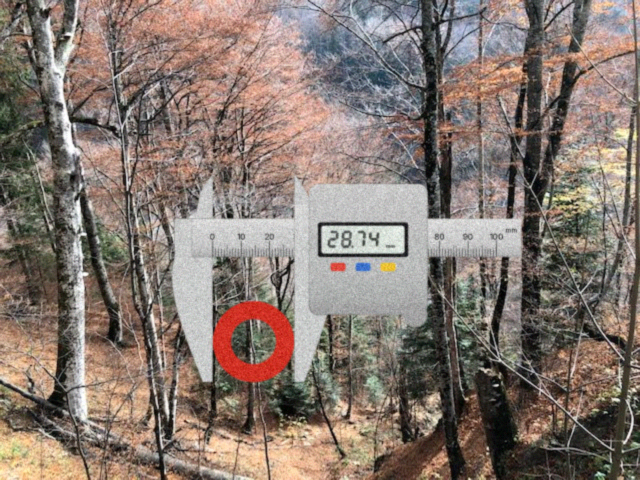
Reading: **28.74** mm
